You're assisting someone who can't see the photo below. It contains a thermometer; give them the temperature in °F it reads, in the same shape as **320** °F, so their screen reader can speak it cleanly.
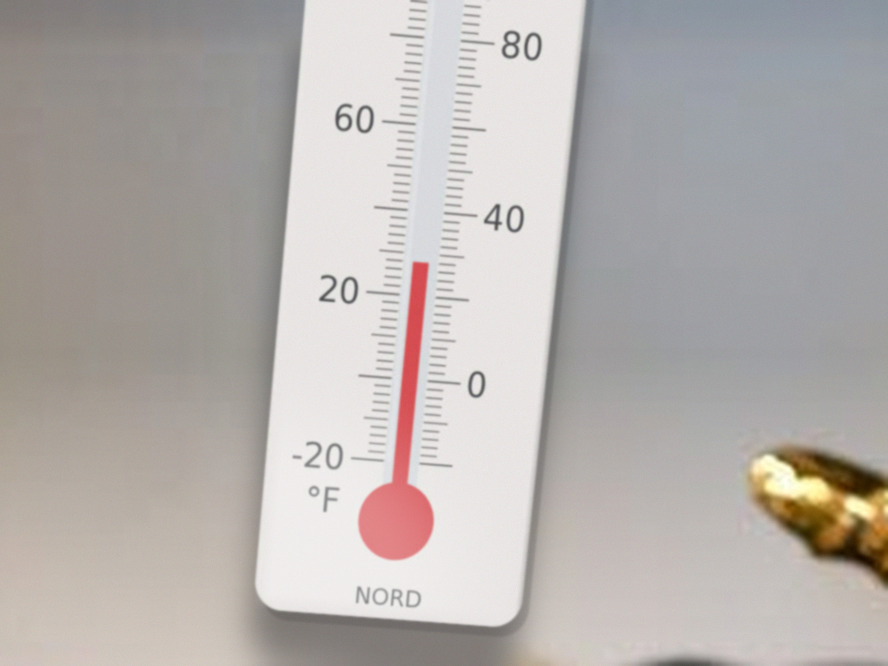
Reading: **28** °F
